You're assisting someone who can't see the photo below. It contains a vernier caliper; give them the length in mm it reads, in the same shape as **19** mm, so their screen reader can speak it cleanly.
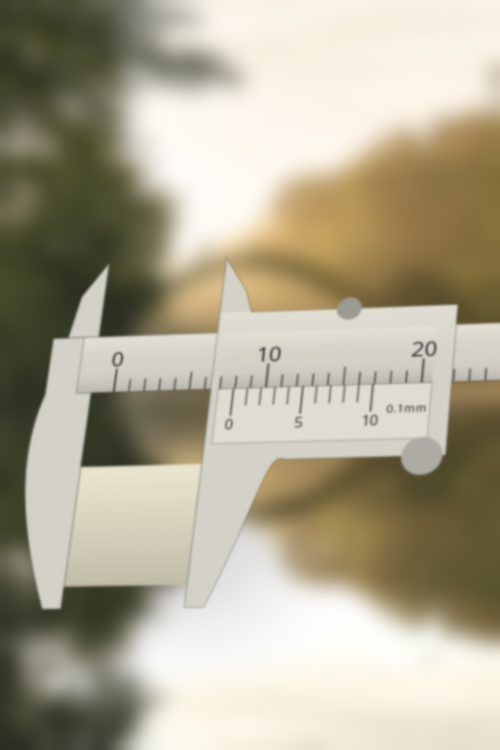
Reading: **7.9** mm
